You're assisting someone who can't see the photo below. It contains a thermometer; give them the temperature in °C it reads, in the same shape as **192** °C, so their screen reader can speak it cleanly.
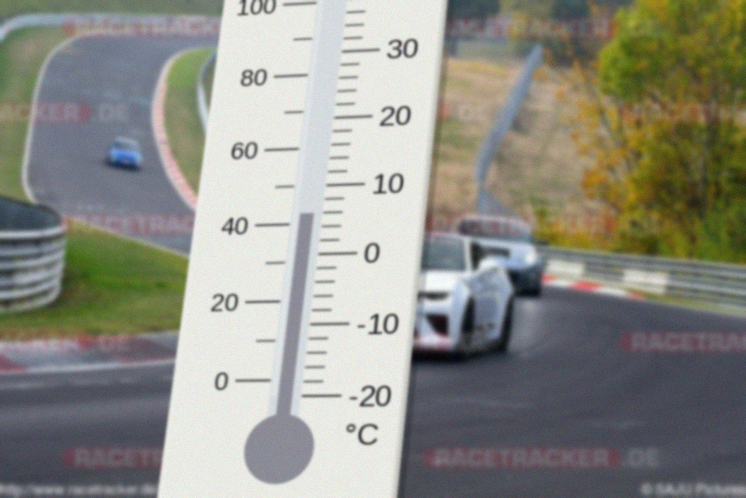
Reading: **6** °C
